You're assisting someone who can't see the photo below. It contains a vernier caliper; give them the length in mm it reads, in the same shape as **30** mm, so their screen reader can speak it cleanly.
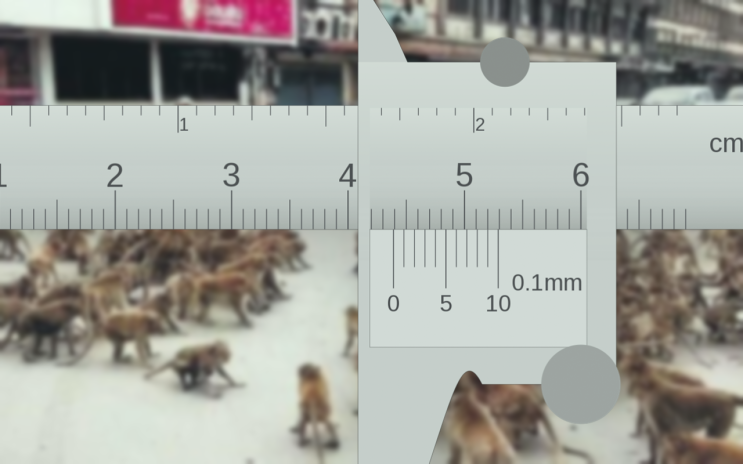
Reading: **43.9** mm
